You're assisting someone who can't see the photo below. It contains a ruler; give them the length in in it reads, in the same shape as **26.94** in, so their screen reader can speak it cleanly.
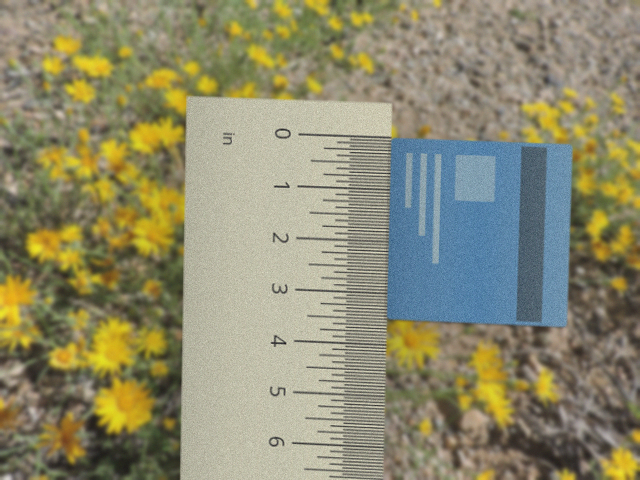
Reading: **3.5** in
